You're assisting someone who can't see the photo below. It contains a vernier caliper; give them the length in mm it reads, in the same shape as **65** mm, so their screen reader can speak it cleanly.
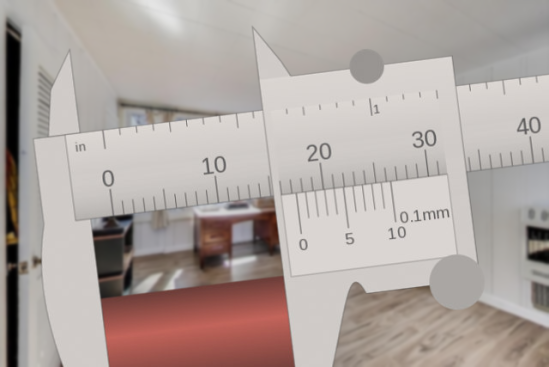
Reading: **17.4** mm
